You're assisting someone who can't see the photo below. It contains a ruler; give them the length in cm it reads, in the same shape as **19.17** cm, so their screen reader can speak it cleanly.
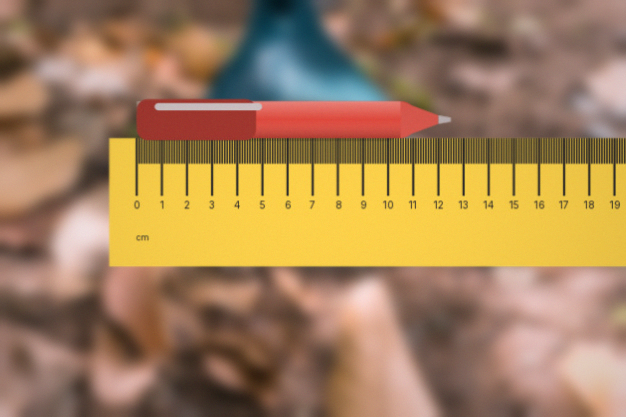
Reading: **12.5** cm
